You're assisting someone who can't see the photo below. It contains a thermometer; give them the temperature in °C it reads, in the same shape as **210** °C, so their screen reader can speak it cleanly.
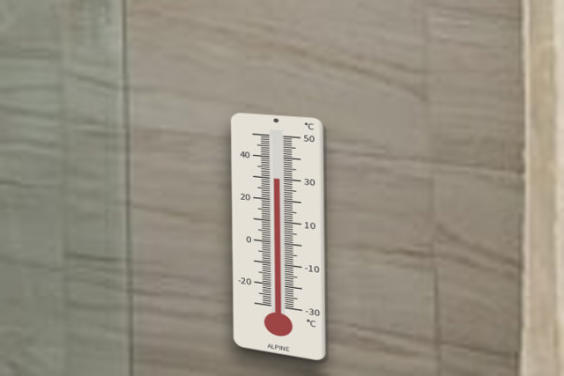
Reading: **30** °C
